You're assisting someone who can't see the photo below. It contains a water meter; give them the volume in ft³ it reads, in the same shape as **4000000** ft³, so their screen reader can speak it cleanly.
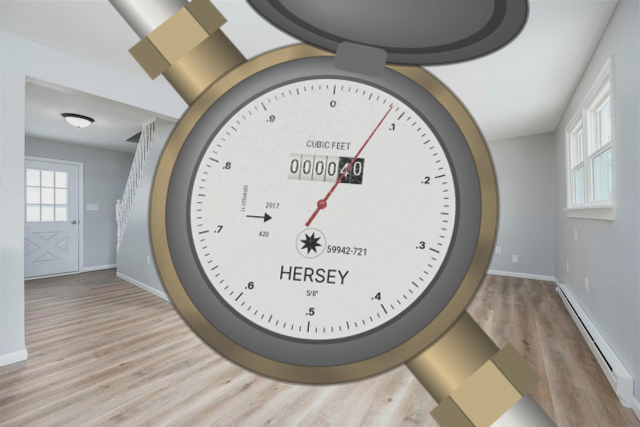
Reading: **40.08** ft³
